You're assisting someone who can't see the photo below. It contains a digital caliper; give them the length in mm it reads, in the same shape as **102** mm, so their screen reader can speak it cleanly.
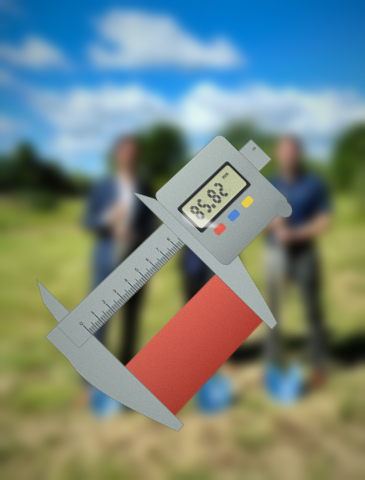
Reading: **85.82** mm
